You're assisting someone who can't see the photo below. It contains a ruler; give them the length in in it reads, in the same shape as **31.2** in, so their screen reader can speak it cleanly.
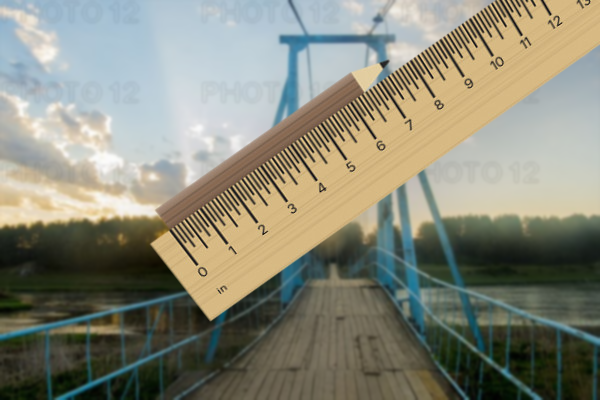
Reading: **7.5** in
